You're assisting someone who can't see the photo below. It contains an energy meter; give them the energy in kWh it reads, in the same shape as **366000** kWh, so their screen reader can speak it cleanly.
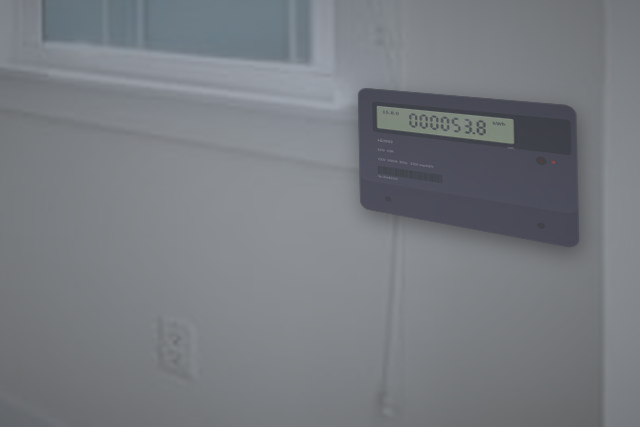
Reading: **53.8** kWh
